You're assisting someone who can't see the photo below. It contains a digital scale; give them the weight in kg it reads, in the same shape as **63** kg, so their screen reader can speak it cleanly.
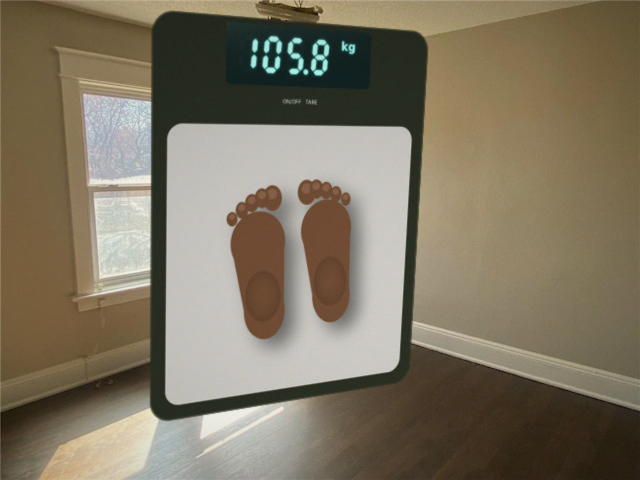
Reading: **105.8** kg
